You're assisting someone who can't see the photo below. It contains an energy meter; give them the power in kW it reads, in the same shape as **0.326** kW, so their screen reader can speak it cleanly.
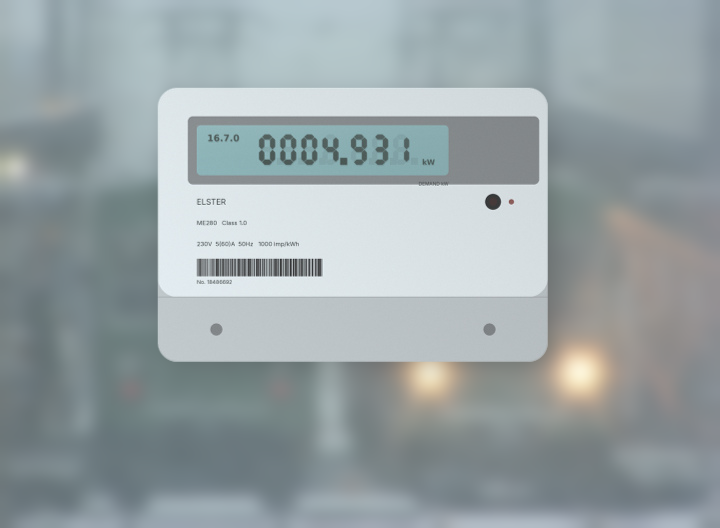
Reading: **4.931** kW
